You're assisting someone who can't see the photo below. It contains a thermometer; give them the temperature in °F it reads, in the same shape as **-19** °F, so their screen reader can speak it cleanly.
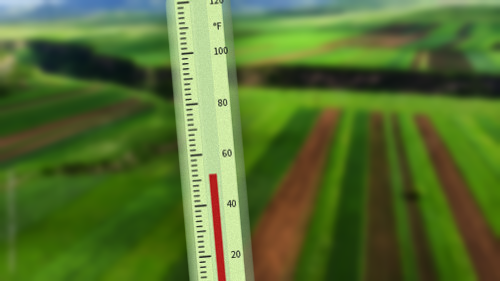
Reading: **52** °F
